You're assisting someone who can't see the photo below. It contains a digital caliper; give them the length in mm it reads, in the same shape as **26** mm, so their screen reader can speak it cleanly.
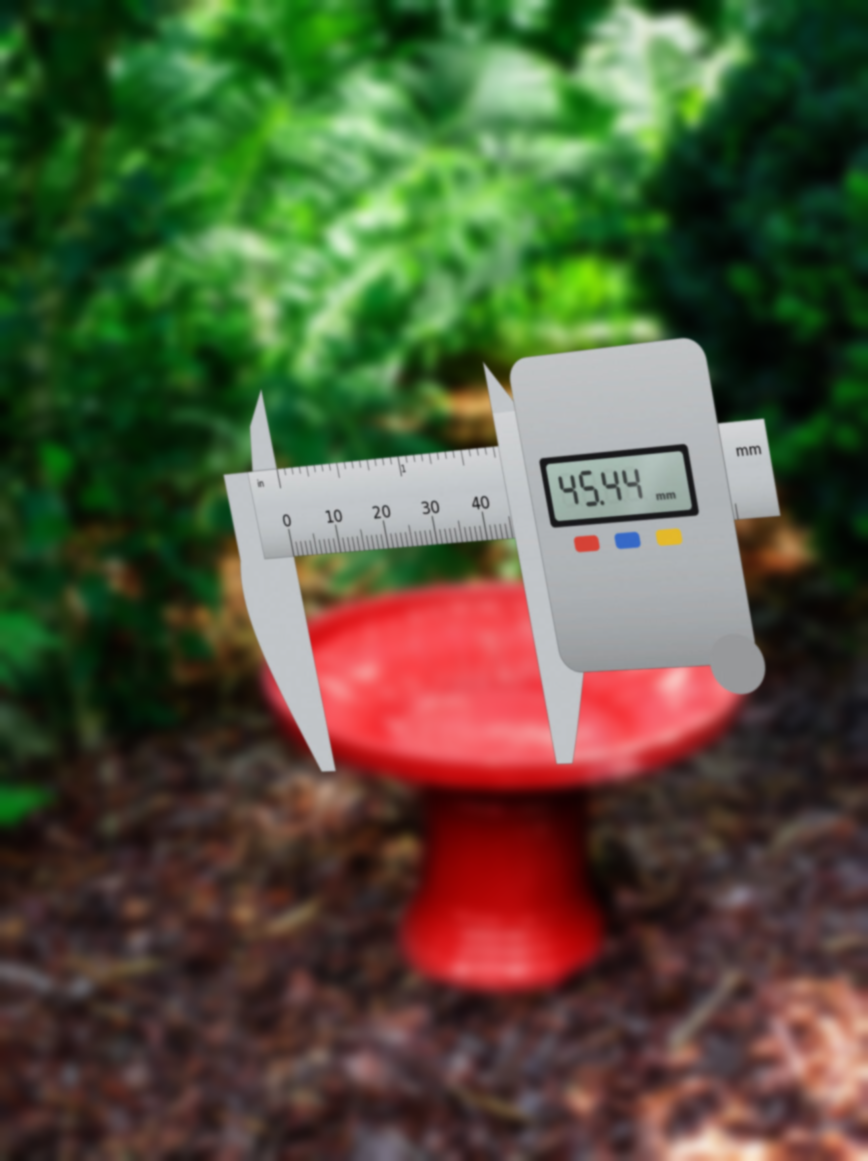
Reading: **45.44** mm
